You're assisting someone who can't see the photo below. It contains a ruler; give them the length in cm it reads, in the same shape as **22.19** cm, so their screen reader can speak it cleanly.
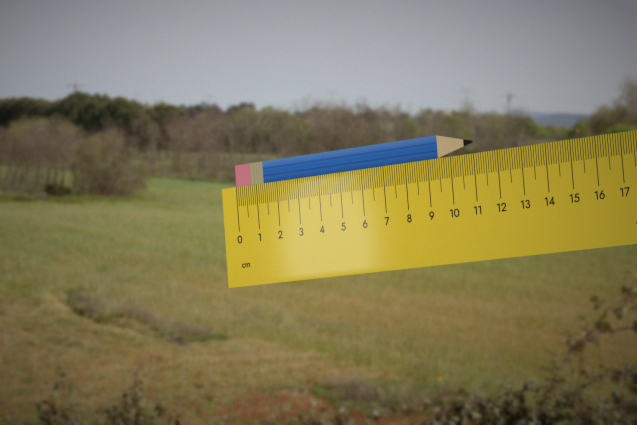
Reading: **11** cm
